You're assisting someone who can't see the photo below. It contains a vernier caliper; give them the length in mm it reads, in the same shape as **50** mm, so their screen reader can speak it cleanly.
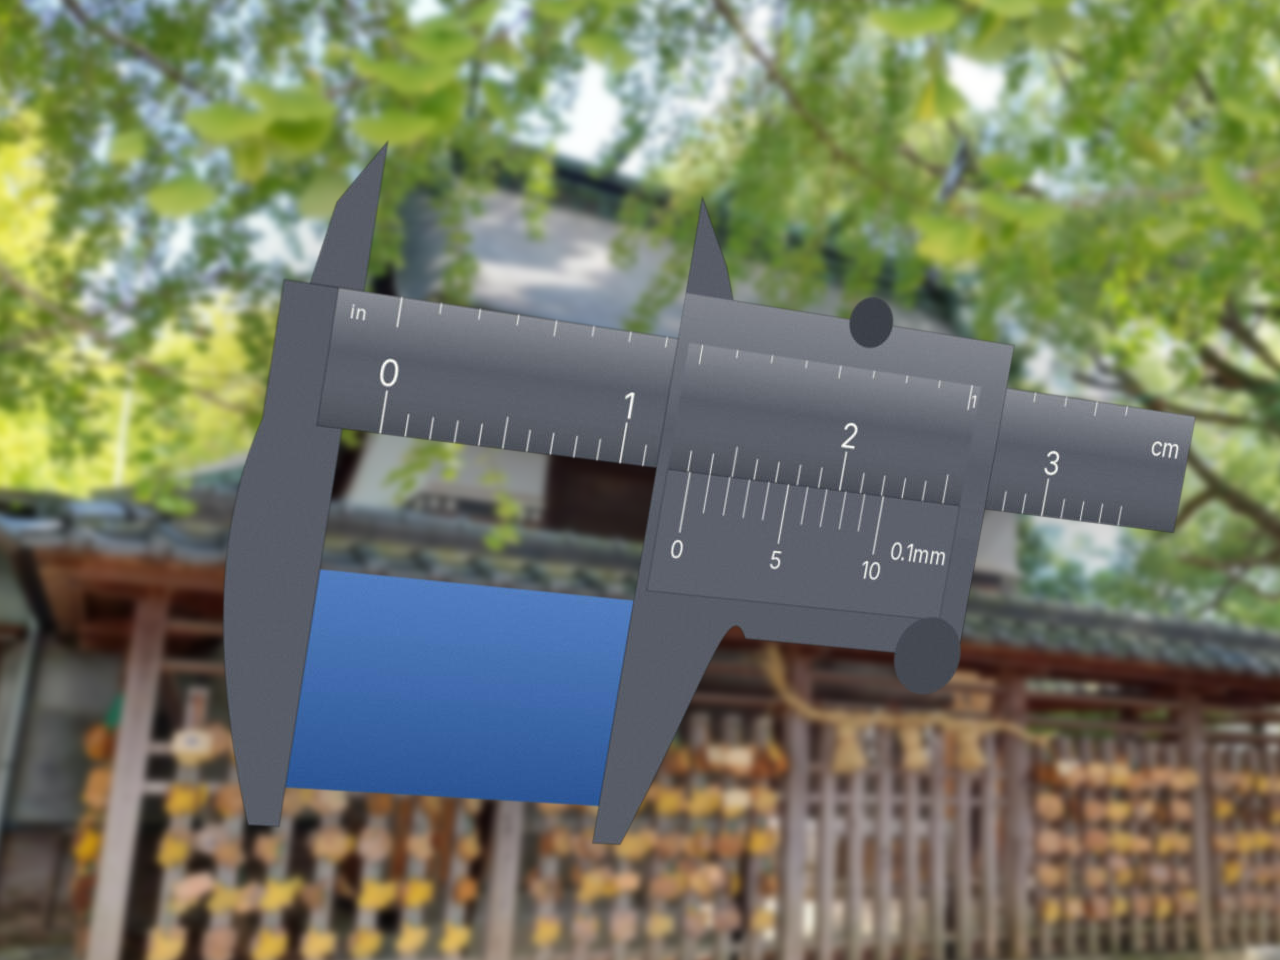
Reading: **13.1** mm
